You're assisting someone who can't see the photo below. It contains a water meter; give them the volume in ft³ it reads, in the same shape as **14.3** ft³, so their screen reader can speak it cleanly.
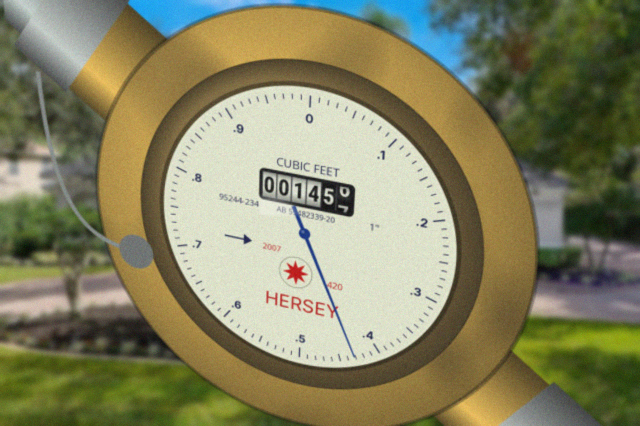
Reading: **1456.43** ft³
